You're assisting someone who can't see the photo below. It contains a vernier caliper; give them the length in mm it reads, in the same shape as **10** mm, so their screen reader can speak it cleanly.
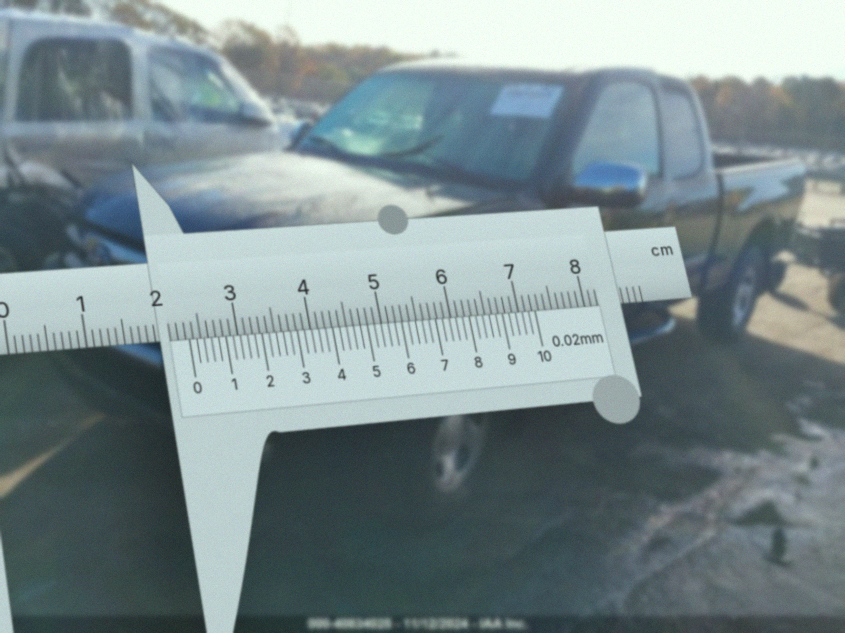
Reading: **23.5** mm
